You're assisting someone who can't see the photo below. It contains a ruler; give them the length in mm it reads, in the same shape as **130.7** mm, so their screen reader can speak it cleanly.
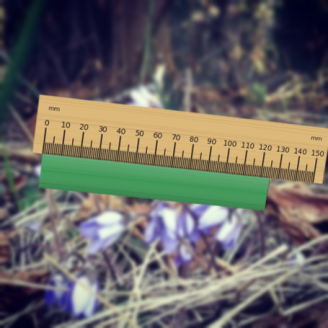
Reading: **125** mm
